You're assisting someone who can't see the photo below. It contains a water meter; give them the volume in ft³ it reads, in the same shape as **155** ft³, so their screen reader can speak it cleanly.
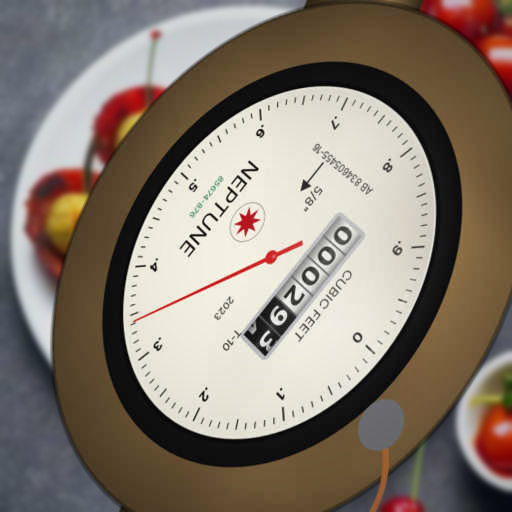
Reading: **293.34** ft³
